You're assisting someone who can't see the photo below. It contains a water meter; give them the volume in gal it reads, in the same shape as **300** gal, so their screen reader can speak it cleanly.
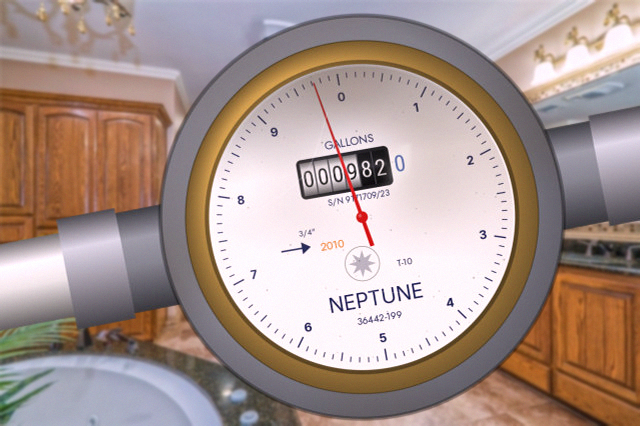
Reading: **9819.7** gal
